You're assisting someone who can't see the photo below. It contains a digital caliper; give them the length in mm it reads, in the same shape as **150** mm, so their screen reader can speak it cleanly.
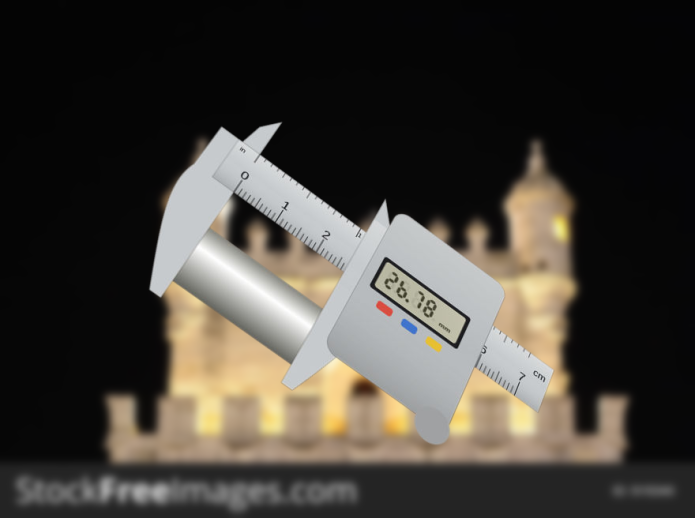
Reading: **26.78** mm
